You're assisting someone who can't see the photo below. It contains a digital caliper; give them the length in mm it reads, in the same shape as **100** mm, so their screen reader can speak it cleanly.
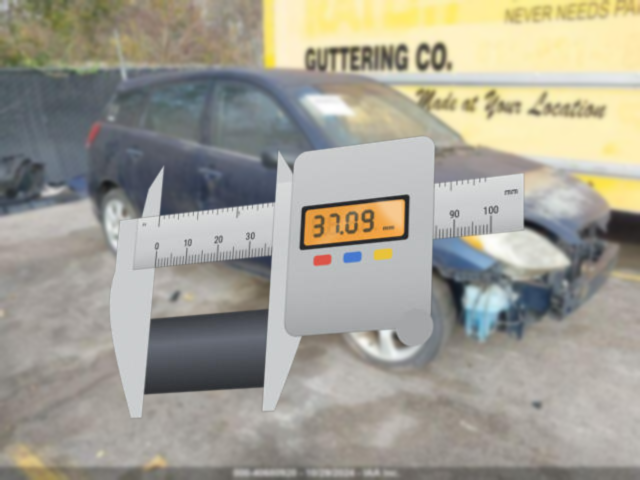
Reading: **37.09** mm
